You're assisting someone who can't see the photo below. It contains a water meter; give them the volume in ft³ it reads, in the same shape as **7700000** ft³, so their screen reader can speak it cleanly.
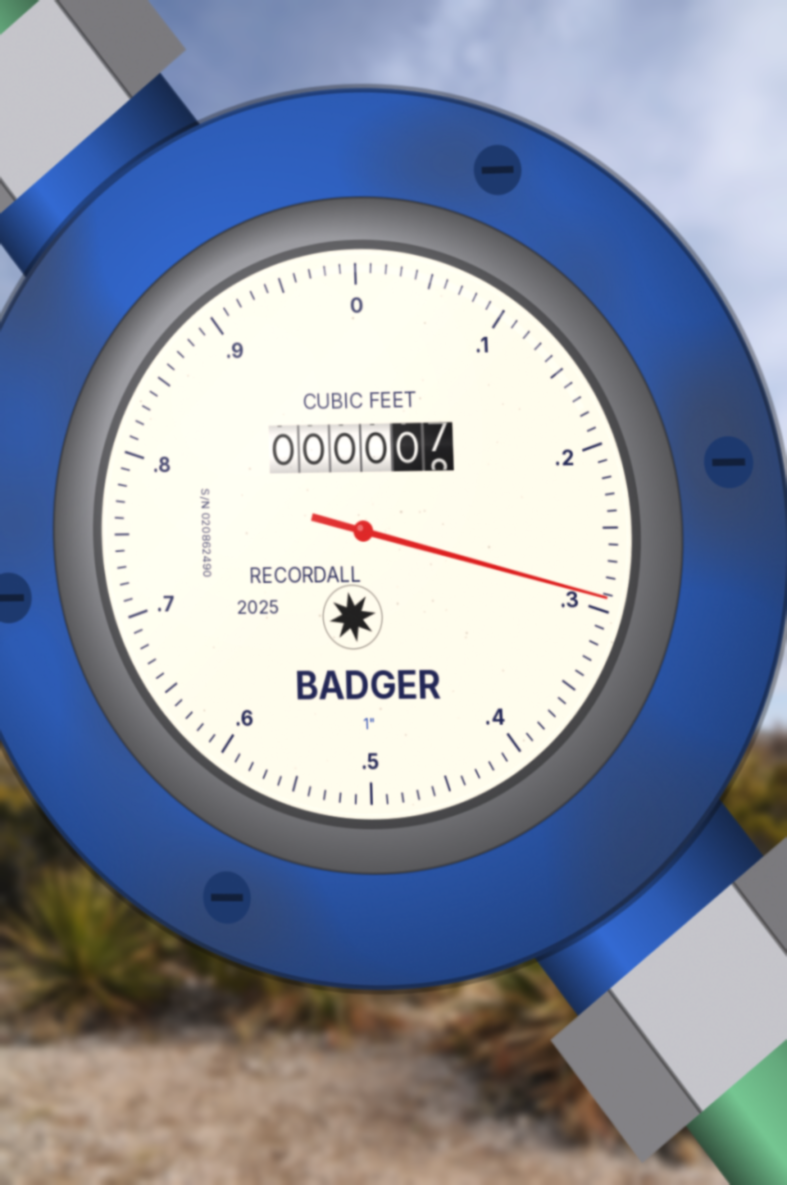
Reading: **7.29** ft³
